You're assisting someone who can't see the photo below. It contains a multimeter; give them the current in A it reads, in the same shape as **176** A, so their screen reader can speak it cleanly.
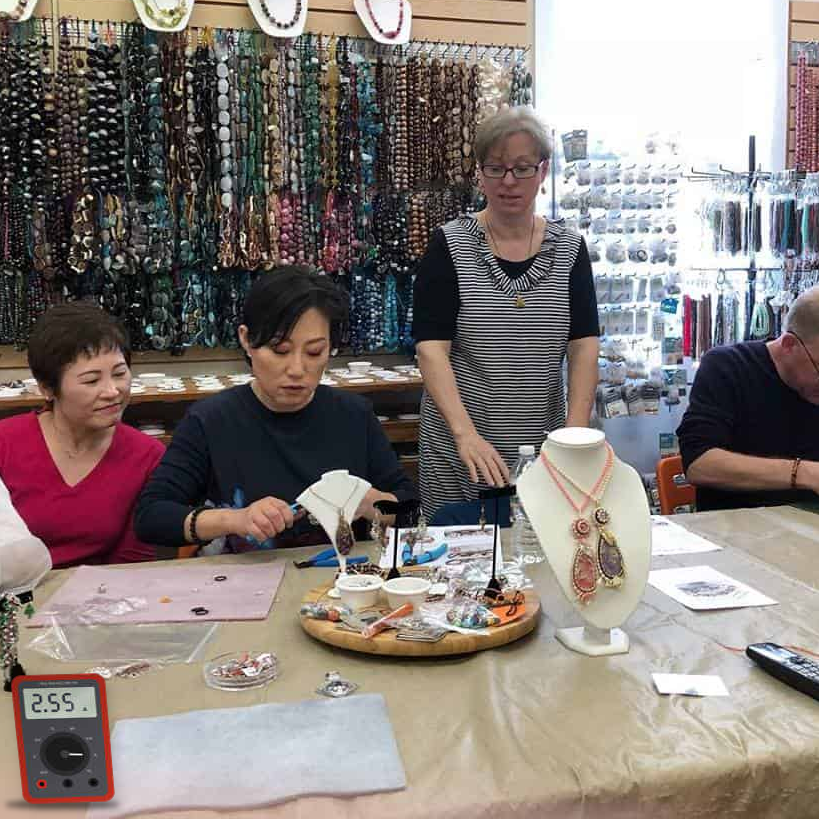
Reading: **2.55** A
